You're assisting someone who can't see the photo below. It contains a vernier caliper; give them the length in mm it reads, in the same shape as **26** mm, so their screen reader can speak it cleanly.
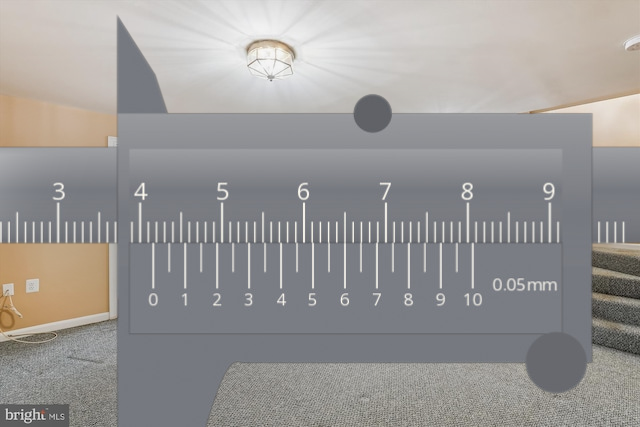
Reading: **41.6** mm
